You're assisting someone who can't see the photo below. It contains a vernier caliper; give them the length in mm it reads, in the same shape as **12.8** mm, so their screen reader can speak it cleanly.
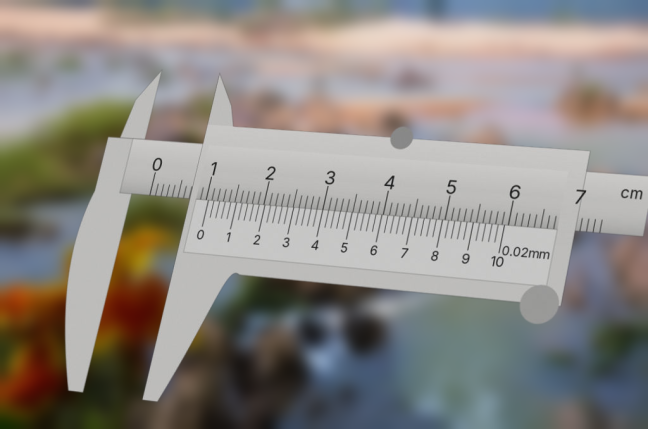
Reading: **10.4** mm
